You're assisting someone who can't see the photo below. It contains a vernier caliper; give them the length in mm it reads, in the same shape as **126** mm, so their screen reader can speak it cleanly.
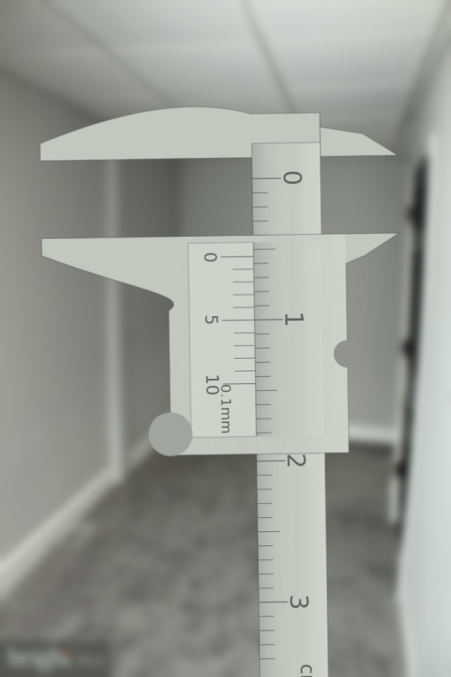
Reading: **5.5** mm
